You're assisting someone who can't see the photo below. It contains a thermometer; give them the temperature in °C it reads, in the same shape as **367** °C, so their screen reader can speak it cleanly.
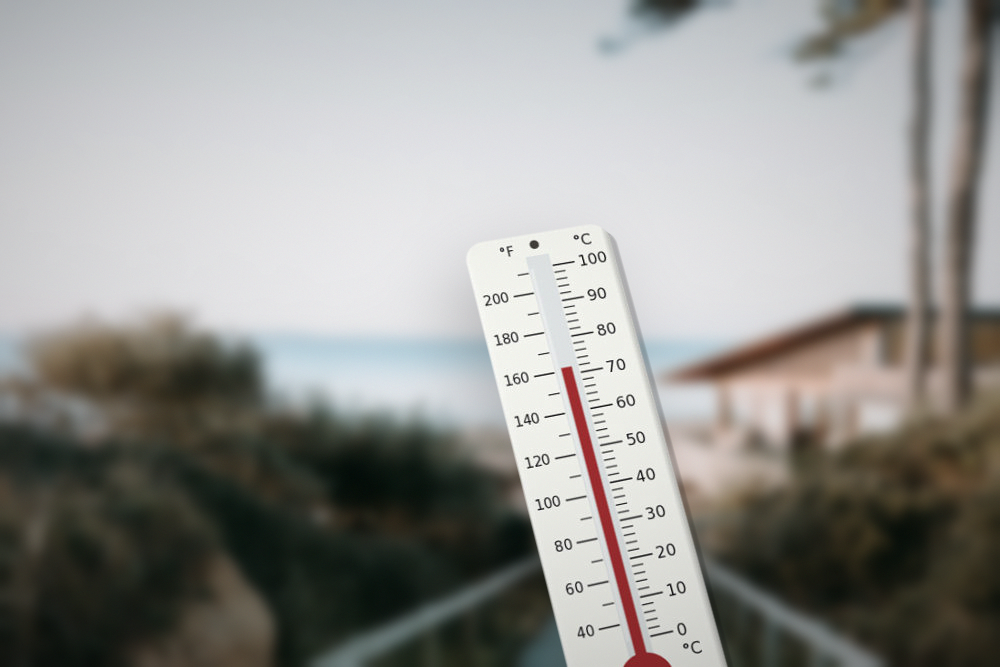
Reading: **72** °C
